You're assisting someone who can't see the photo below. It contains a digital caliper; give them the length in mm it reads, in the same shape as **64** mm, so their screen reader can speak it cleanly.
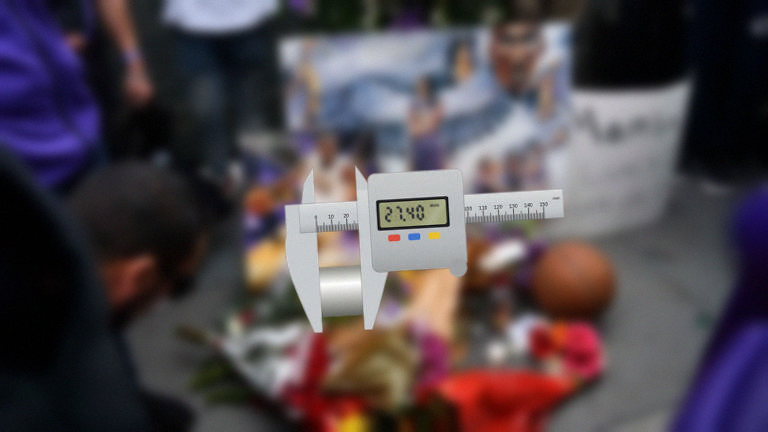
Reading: **27.40** mm
